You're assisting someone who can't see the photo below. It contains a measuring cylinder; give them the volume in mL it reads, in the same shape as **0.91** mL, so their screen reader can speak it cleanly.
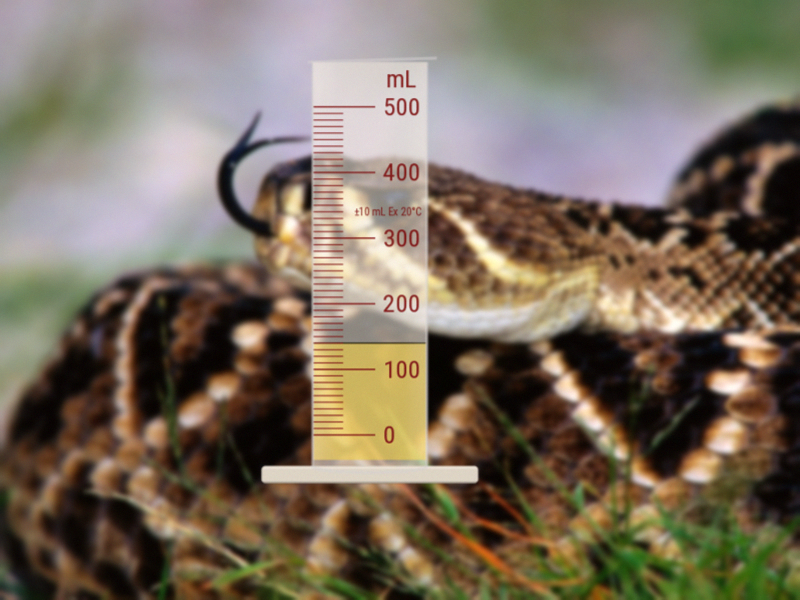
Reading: **140** mL
